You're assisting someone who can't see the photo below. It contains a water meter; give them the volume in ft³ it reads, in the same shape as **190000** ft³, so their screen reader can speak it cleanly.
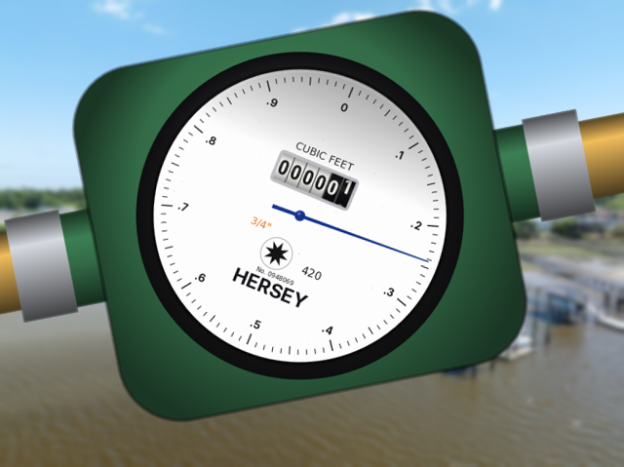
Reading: **1.24** ft³
